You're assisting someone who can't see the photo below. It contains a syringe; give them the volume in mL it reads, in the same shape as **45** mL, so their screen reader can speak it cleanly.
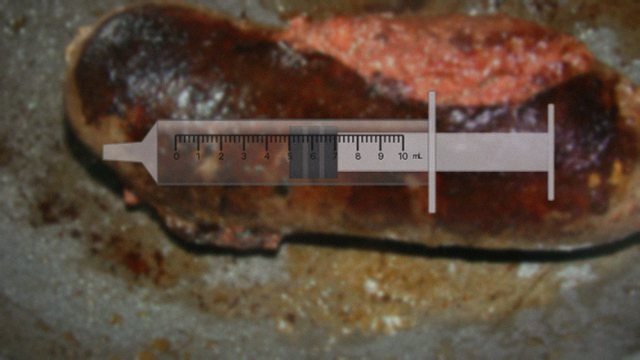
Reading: **5** mL
